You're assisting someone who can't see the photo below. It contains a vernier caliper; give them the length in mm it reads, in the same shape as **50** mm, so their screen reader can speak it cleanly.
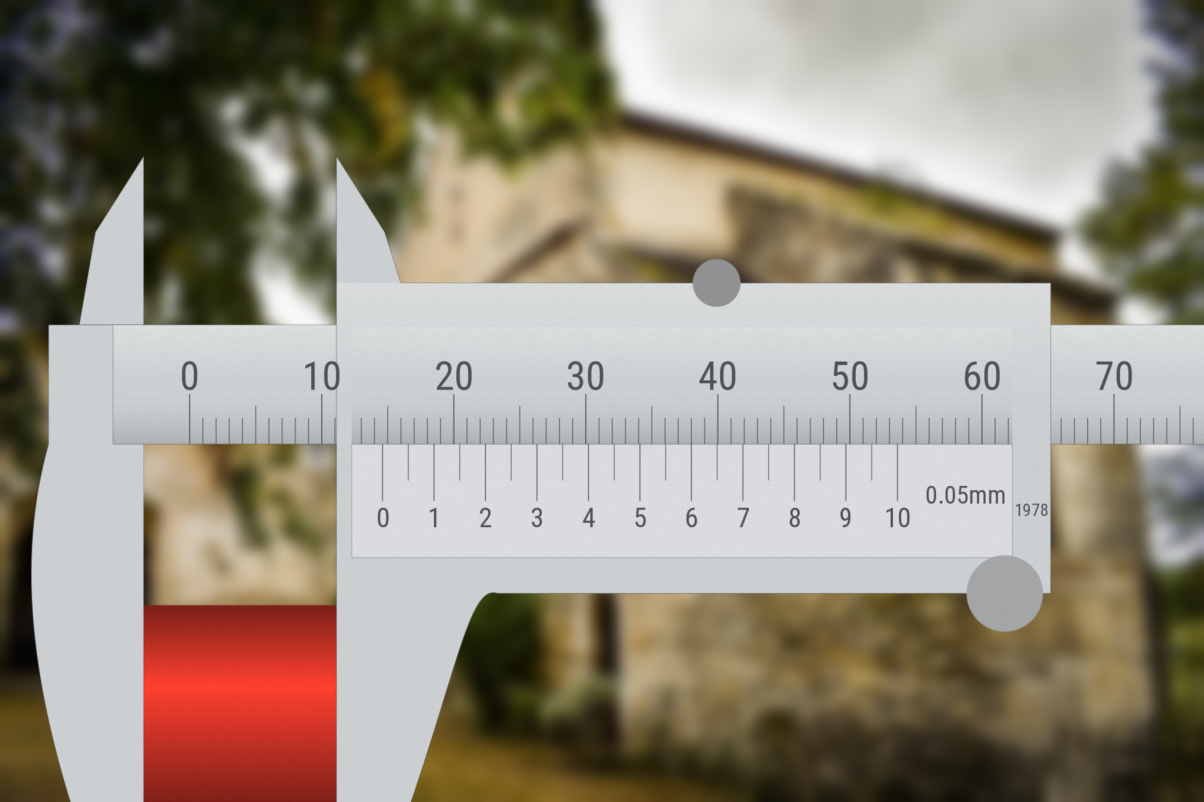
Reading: **14.6** mm
